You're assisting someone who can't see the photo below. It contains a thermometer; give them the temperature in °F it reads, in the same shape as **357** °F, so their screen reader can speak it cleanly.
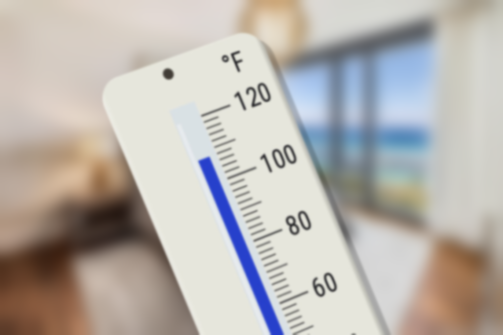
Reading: **108** °F
